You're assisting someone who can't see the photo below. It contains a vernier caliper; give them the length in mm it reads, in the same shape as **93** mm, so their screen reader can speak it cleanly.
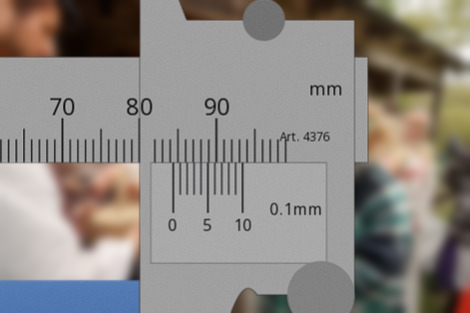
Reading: **84.4** mm
